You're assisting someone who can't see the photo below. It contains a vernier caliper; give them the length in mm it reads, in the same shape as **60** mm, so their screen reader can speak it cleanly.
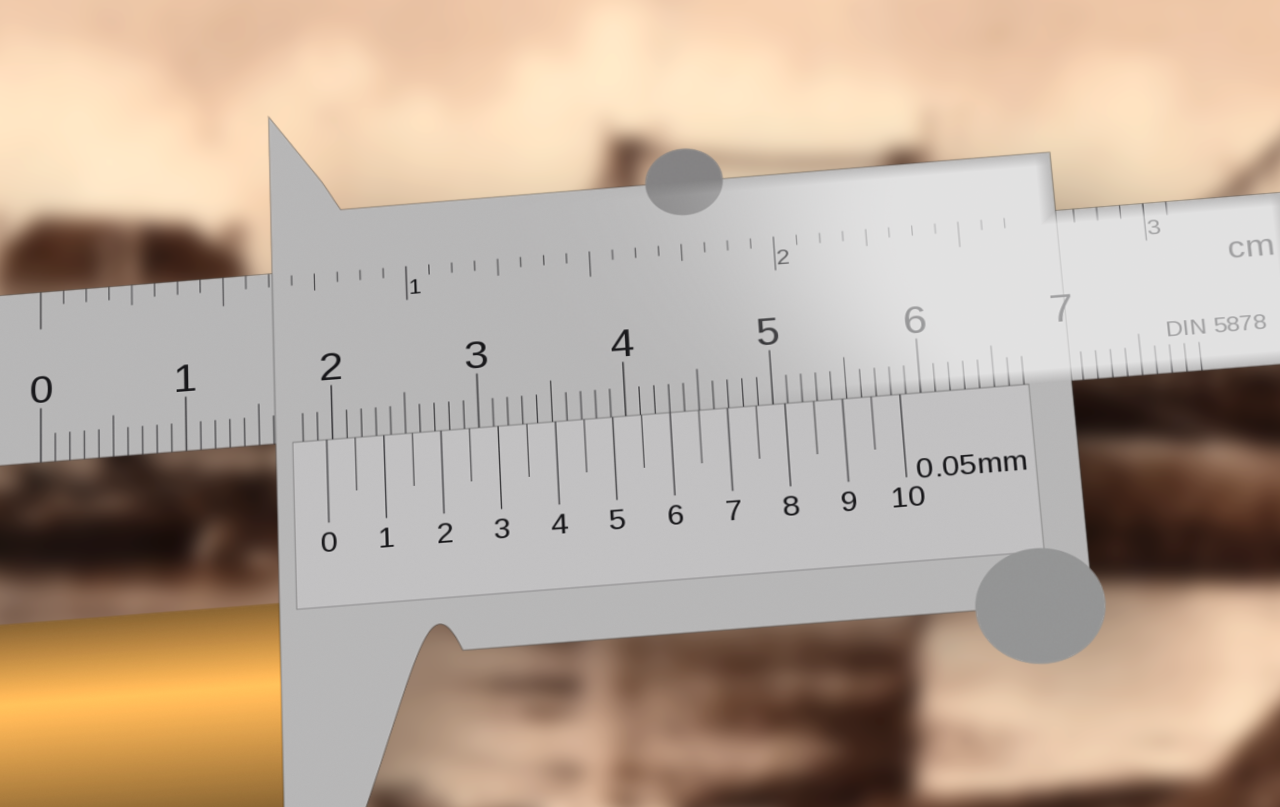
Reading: **19.6** mm
